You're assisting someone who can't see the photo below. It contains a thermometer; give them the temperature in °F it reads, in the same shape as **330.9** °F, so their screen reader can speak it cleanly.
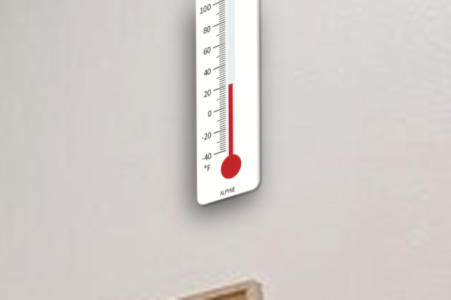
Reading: **20** °F
